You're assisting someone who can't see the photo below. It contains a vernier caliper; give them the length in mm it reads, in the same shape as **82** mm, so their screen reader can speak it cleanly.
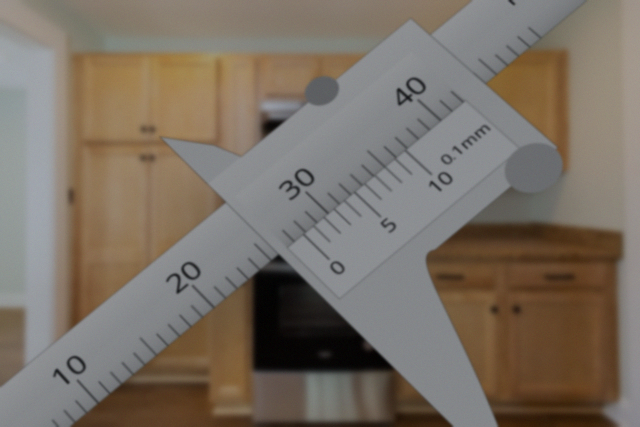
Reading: **27.8** mm
